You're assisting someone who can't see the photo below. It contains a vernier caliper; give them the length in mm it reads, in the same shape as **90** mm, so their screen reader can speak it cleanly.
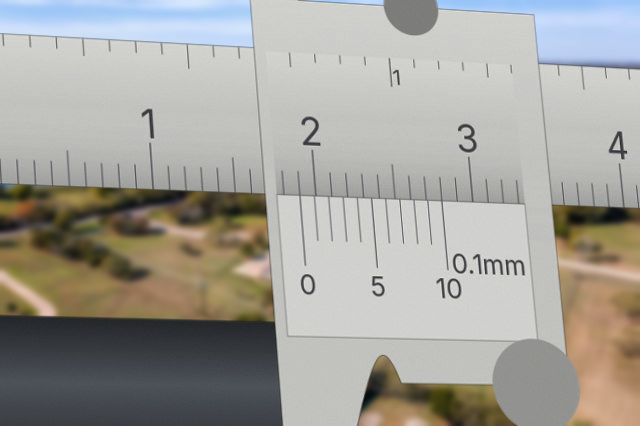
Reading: **19.0** mm
